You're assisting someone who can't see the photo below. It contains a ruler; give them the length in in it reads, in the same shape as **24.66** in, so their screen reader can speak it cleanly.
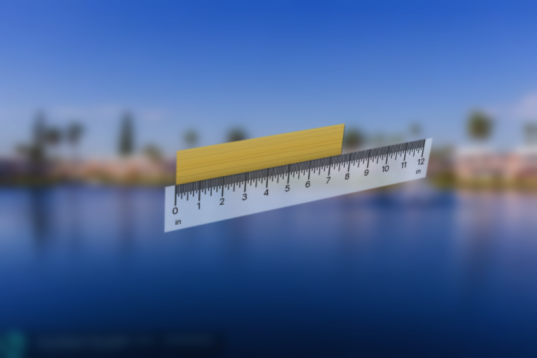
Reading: **7.5** in
